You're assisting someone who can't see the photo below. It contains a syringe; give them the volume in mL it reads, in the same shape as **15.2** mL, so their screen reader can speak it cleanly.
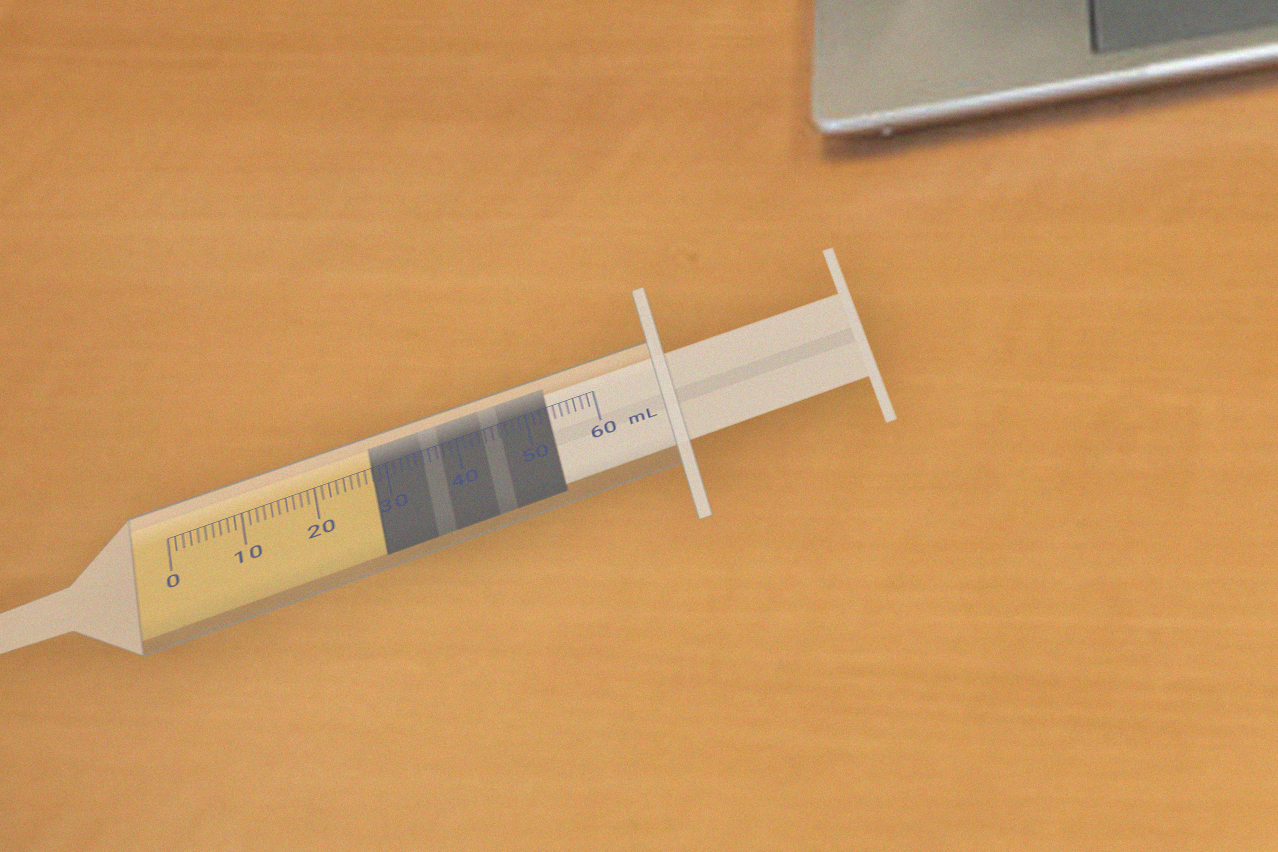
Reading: **28** mL
